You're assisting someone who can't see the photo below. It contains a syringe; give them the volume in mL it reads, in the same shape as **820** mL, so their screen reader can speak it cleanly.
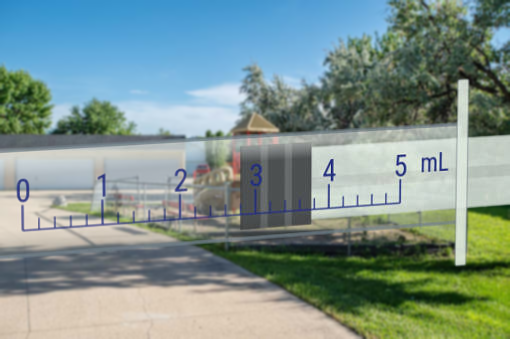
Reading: **2.8** mL
